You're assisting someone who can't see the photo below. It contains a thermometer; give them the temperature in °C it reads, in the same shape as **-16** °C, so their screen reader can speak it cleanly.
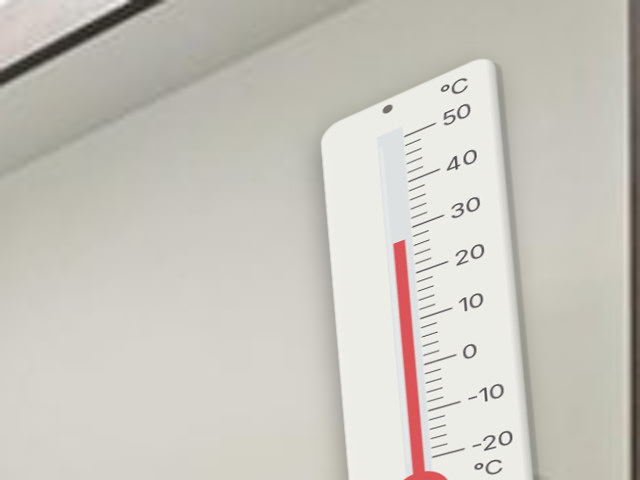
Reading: **28** °C
